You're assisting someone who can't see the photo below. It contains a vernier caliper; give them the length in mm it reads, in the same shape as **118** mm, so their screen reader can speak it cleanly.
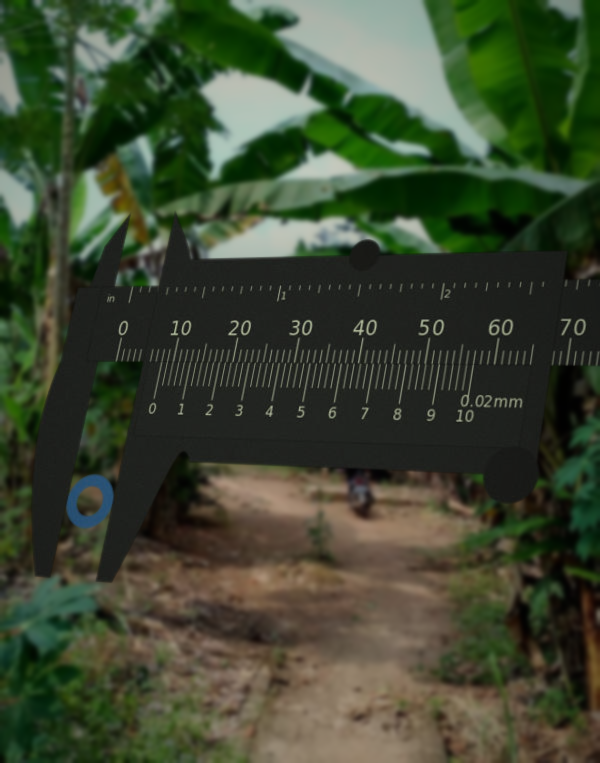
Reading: **8.0** mm
